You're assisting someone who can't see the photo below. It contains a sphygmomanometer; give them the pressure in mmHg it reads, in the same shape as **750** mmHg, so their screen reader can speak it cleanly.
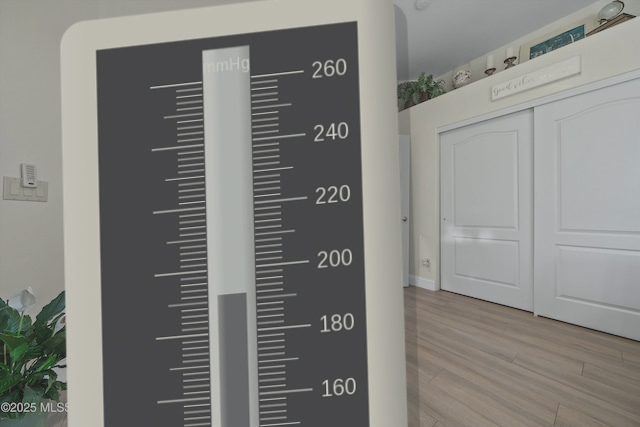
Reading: **192** mmHg
